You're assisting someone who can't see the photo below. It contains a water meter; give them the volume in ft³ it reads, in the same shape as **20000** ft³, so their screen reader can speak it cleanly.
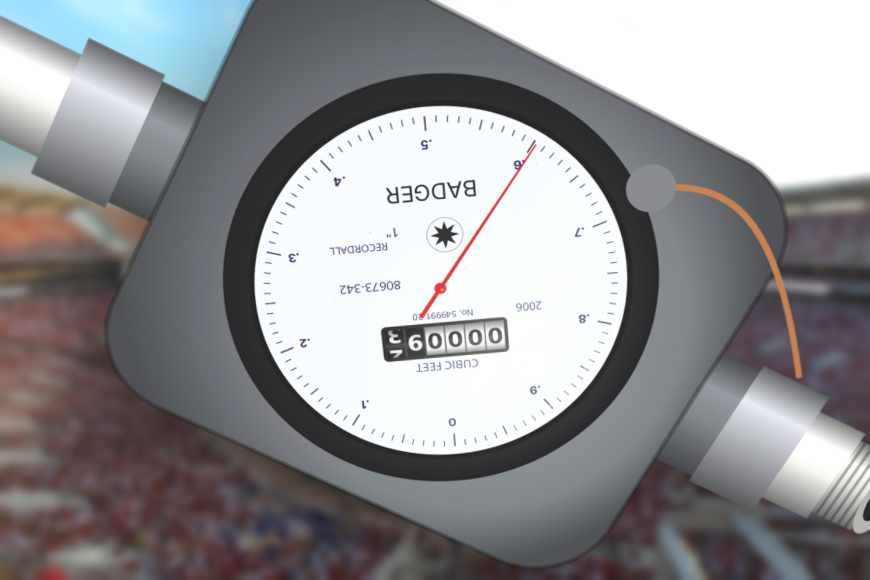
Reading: **92.60** ft³
